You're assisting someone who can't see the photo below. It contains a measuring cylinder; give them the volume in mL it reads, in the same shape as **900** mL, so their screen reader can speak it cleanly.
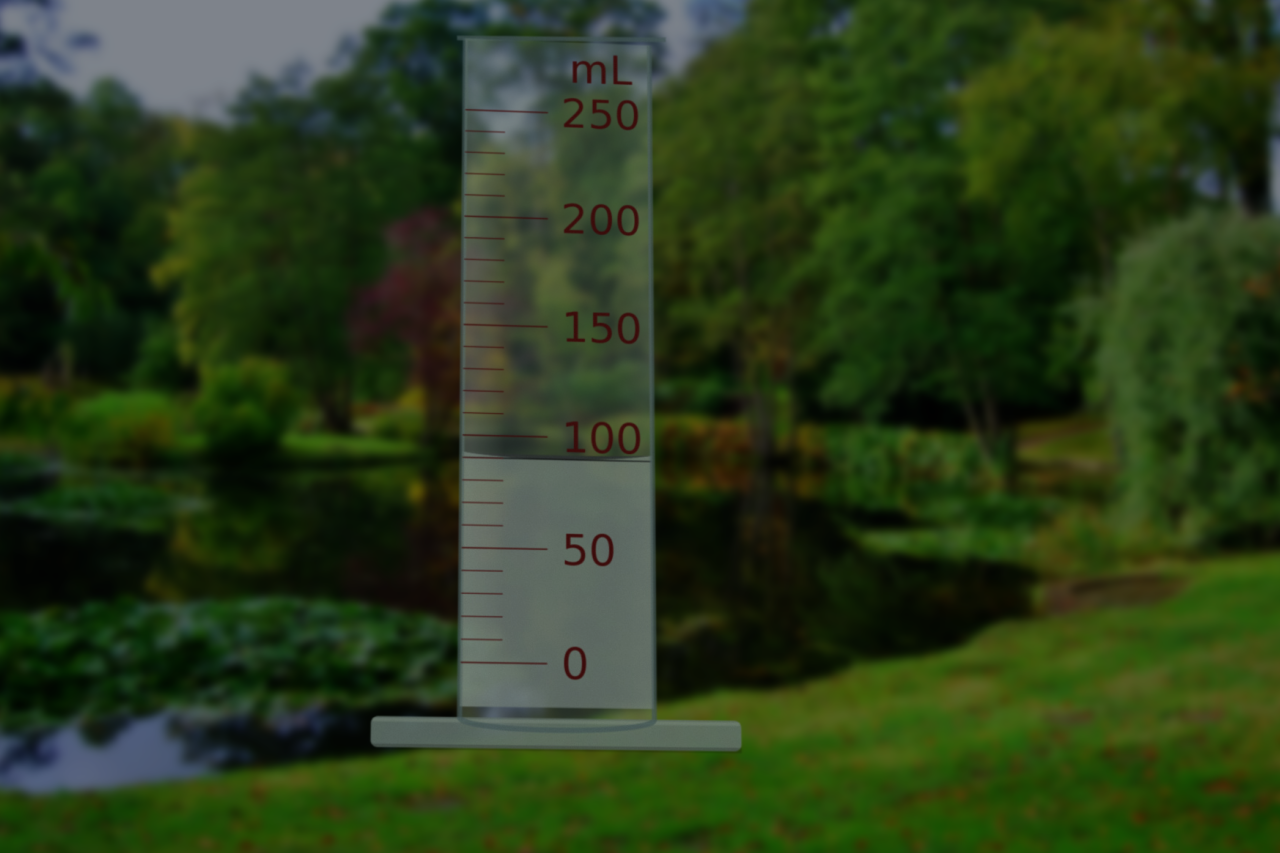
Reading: **90** mL
